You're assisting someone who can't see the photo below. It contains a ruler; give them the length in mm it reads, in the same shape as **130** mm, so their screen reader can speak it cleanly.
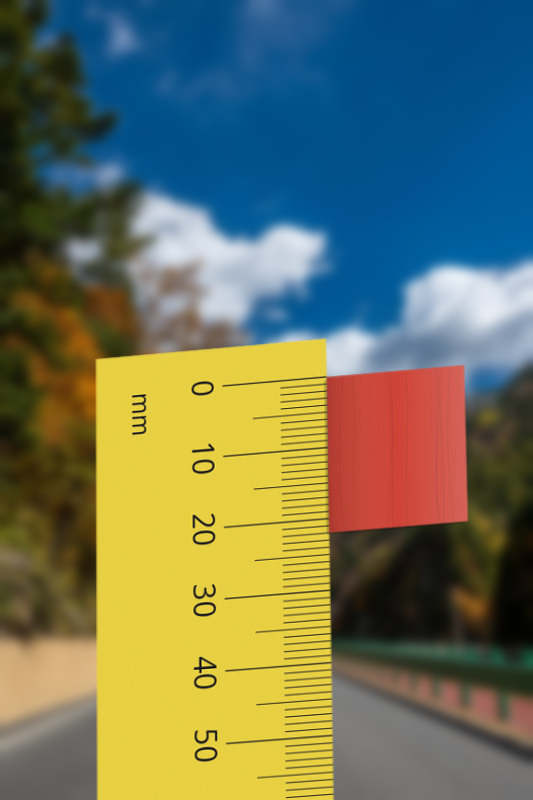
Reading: **22** mm
